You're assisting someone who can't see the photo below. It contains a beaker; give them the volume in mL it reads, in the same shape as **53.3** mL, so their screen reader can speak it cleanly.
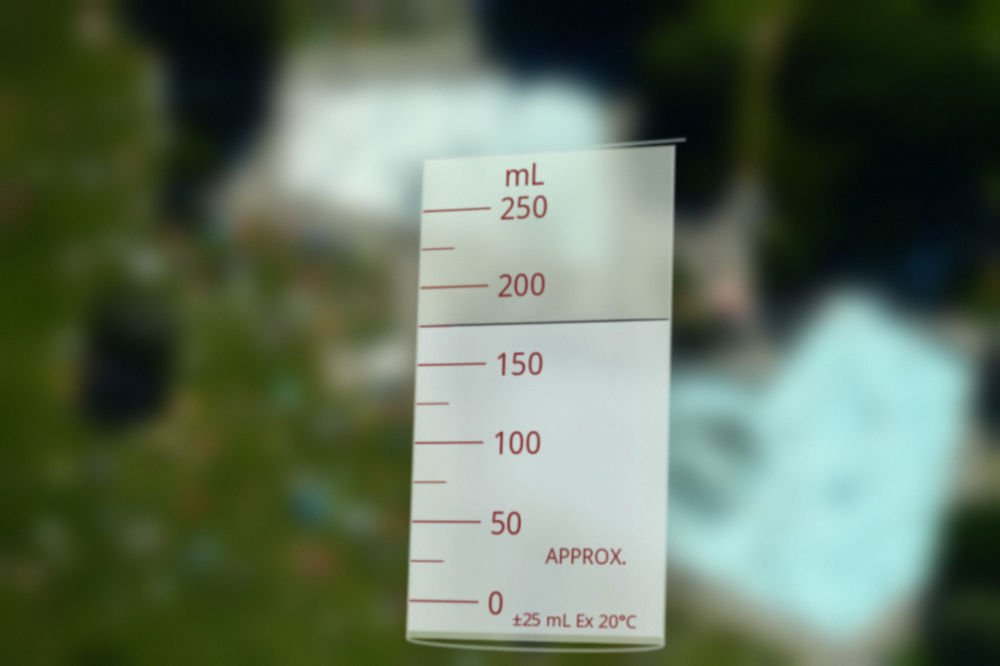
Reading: **175** mL
